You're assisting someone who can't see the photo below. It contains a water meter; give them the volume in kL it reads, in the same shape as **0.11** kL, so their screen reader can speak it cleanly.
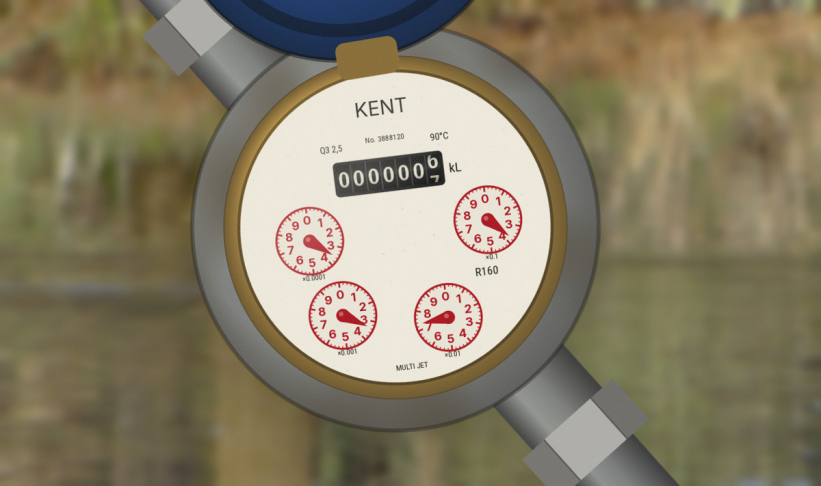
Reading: **6.3733** kL
